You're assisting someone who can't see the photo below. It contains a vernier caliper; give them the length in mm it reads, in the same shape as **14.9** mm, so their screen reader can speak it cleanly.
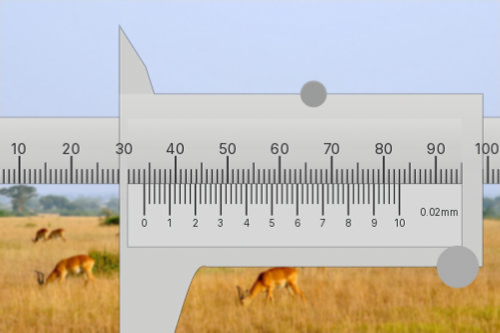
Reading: **34.0** mm
